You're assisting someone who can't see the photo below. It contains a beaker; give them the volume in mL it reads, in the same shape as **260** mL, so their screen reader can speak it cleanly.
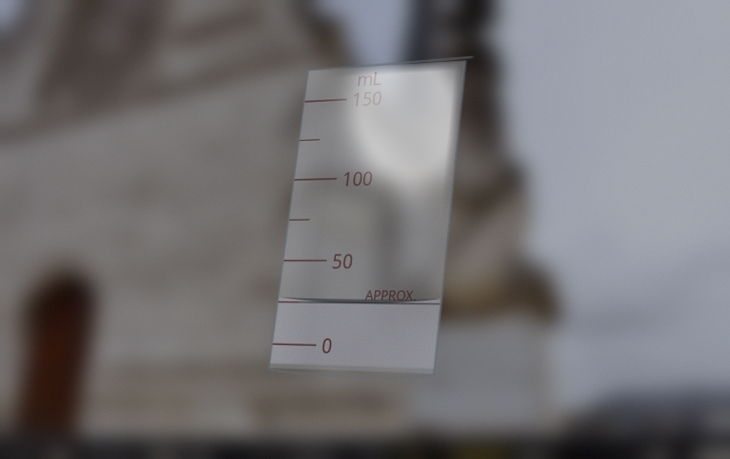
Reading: **25** mL
